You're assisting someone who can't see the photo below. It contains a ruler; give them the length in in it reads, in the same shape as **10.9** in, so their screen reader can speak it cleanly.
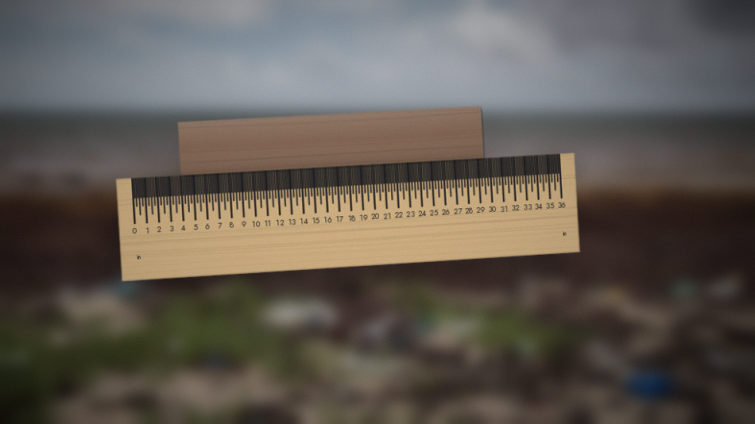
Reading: **25.5** in
